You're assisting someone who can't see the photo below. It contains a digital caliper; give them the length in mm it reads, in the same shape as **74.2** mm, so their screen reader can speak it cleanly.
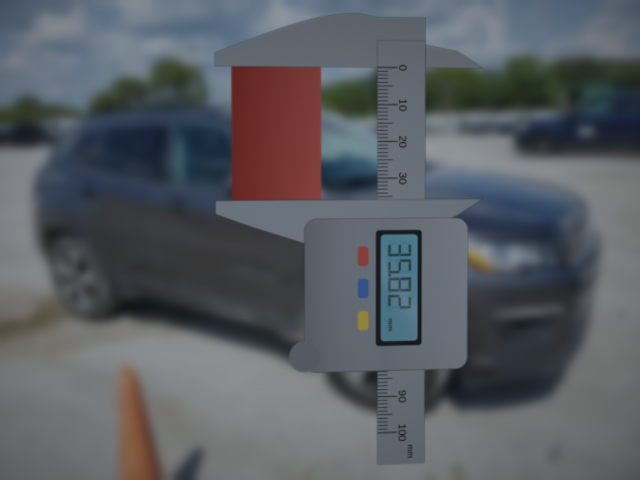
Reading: **35.82** mm
